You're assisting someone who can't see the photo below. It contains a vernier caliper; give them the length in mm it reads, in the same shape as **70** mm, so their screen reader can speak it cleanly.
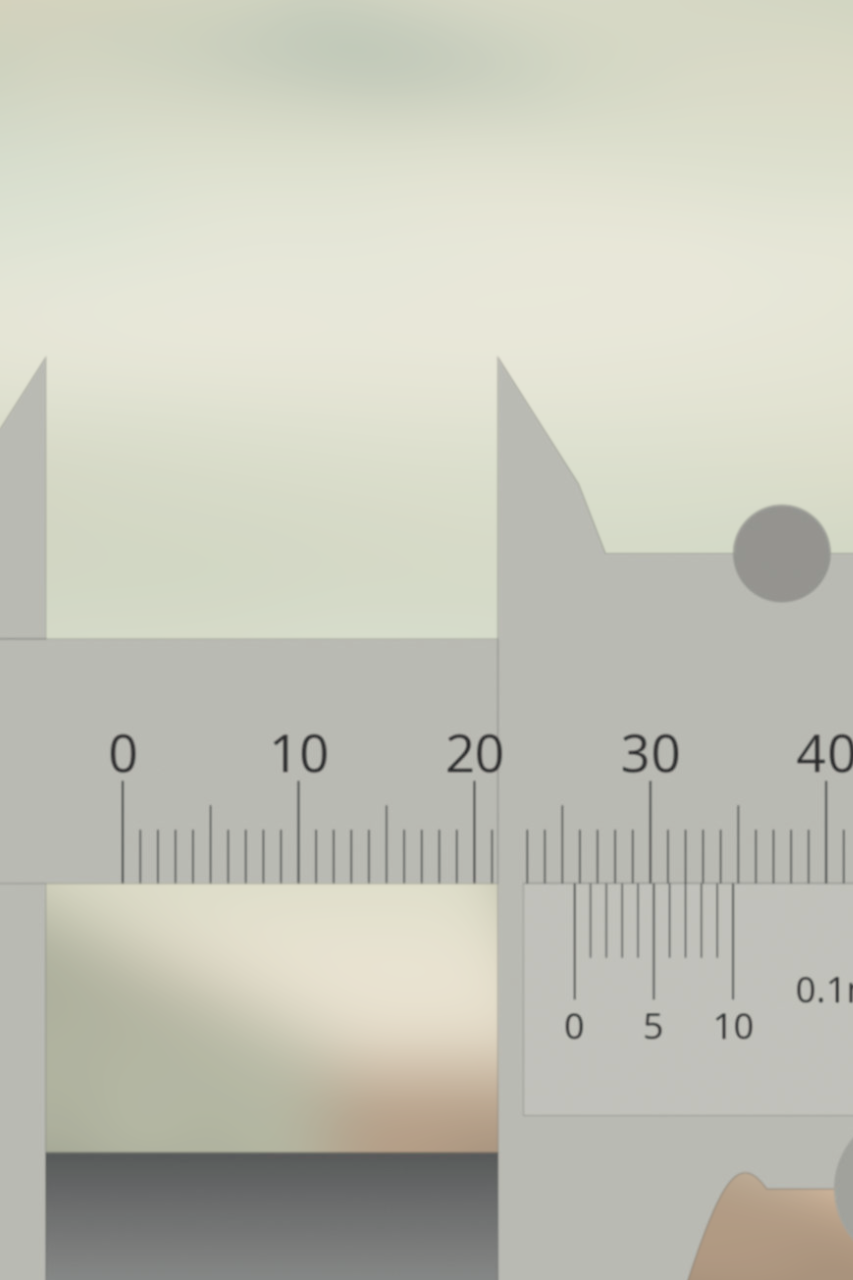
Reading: **25.7** mm
